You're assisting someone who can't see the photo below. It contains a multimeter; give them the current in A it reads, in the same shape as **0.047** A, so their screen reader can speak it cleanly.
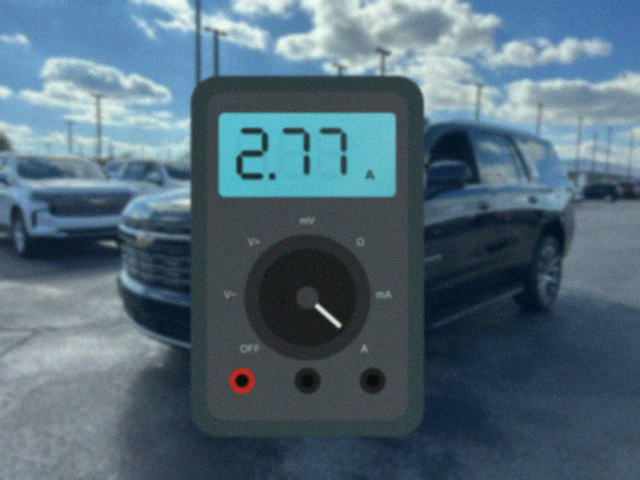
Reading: **2.77** A
